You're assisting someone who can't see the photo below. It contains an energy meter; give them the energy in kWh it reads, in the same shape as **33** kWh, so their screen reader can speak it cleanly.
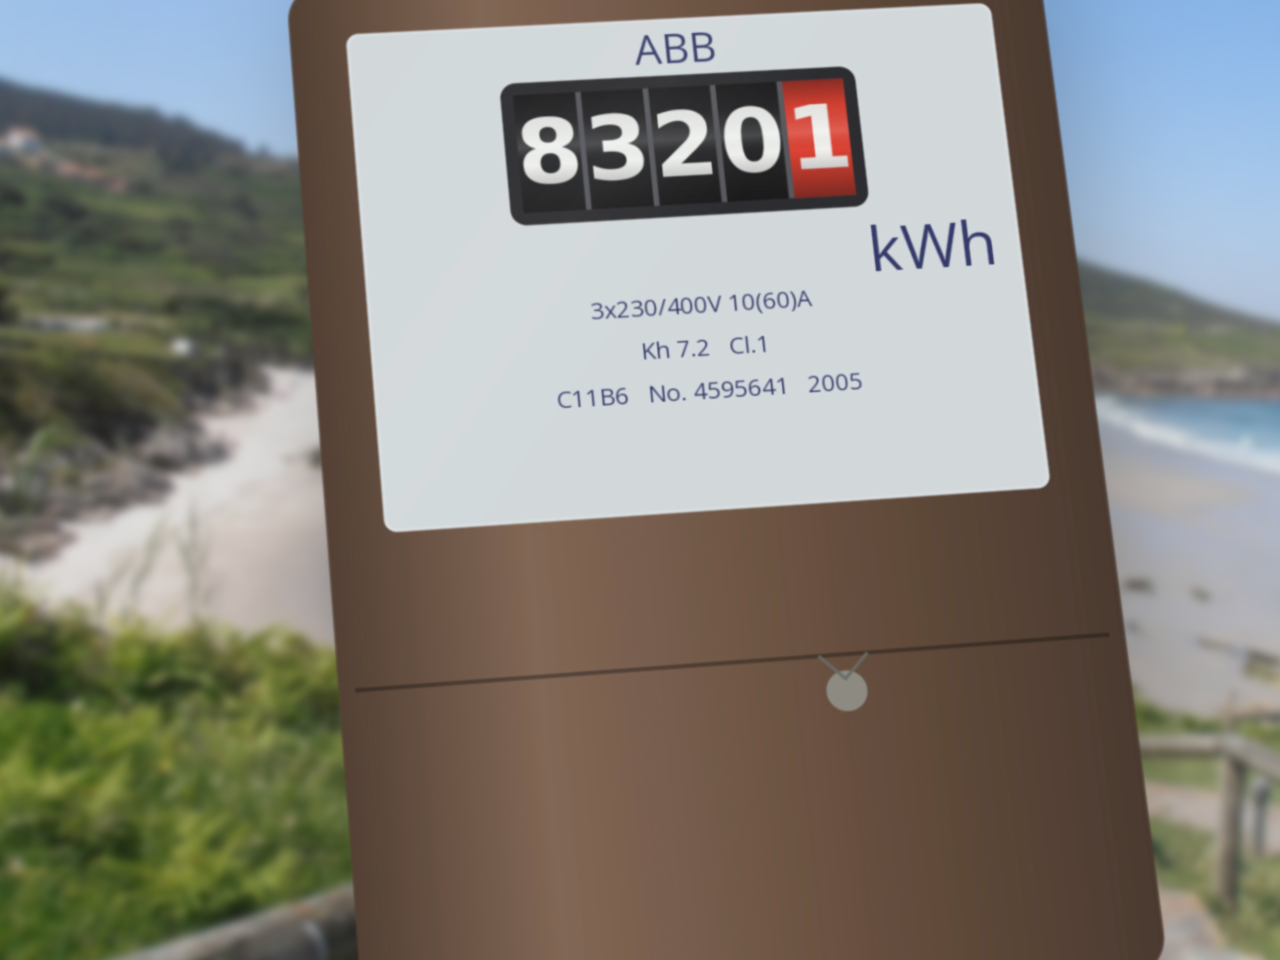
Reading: **8320.1** kWh
